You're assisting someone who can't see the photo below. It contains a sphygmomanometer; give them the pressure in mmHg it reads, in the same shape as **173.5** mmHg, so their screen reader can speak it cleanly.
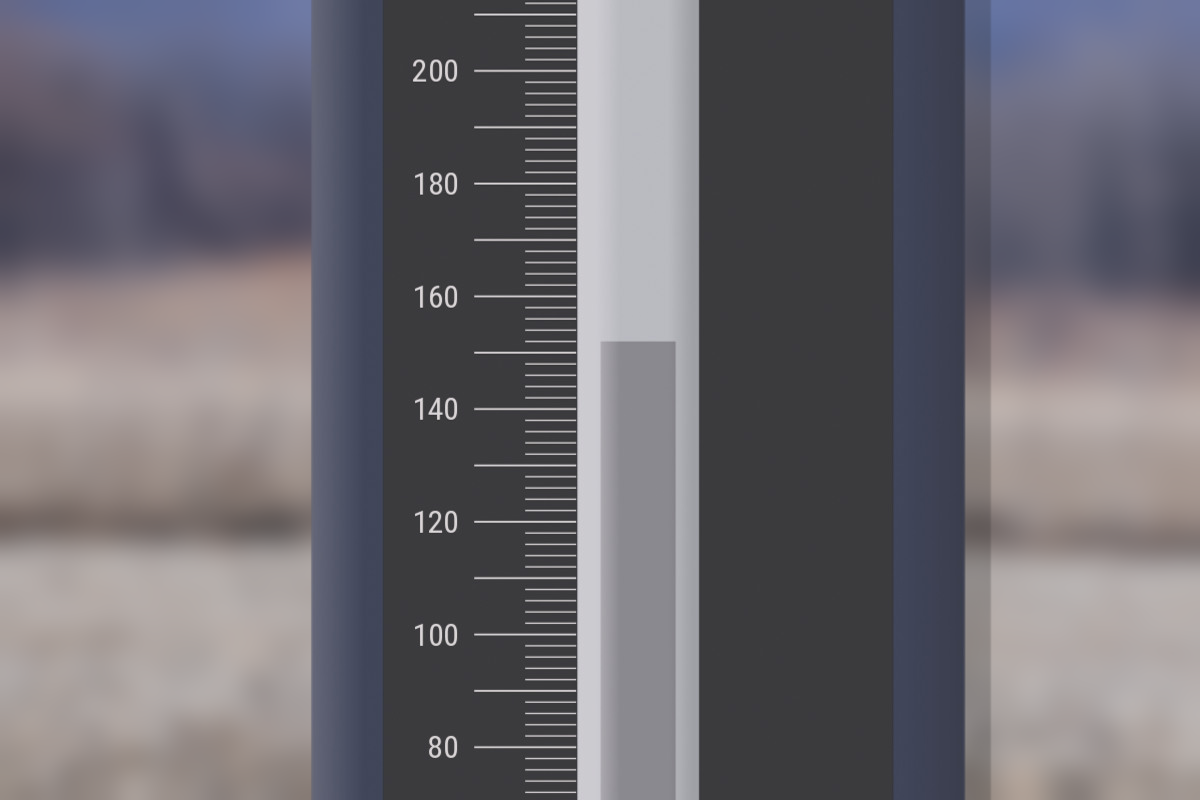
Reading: **152** mmHg
